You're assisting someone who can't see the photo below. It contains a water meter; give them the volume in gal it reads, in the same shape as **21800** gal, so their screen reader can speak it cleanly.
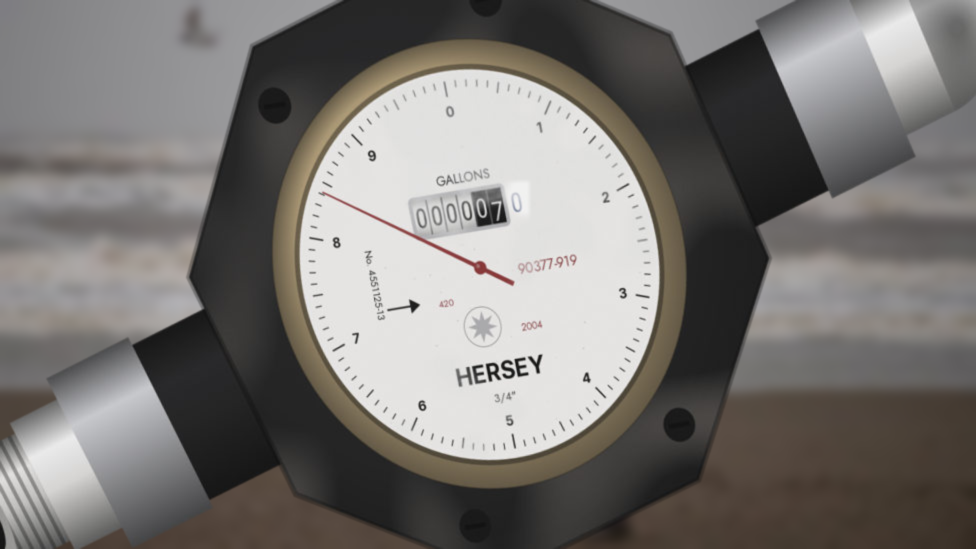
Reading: **68.4** gal
